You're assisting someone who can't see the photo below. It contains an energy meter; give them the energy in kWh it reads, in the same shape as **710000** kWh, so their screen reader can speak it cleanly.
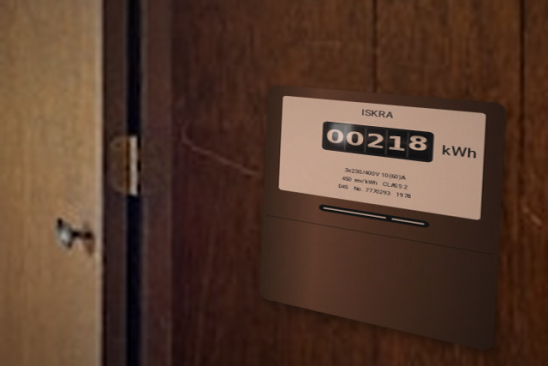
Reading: **218** kWh
